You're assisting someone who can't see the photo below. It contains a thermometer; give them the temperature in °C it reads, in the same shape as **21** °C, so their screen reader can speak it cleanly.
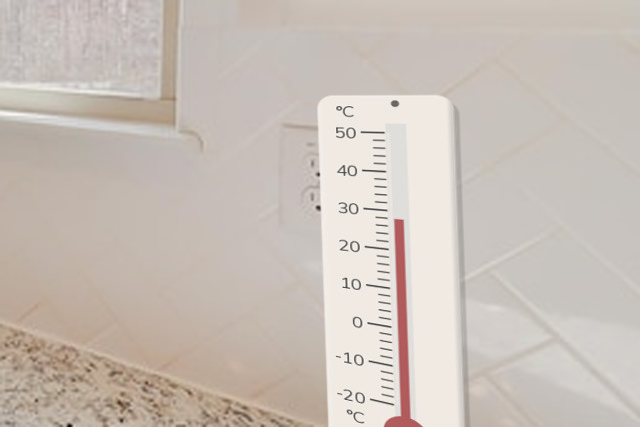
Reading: **28** °C
